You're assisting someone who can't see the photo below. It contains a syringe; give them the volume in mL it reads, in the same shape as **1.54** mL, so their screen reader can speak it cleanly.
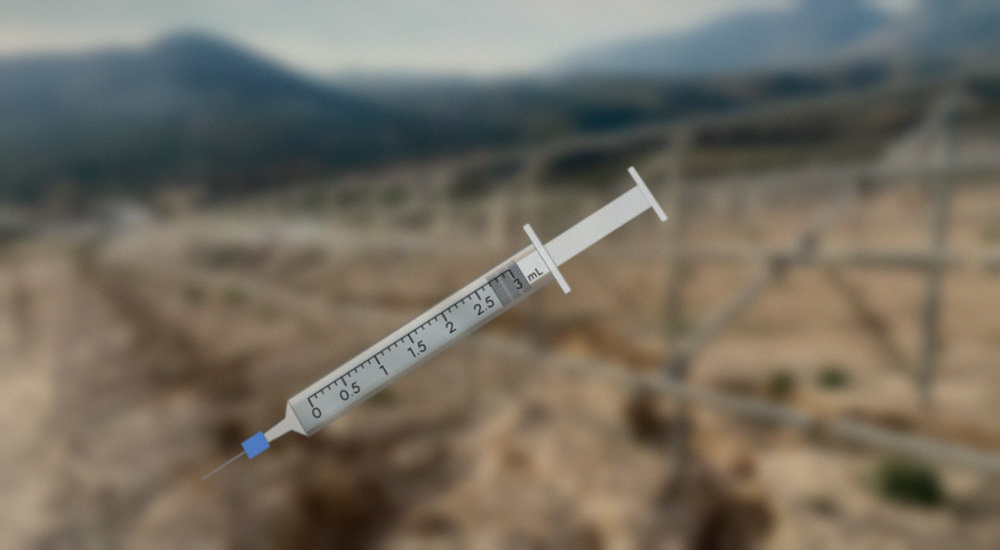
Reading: **2.7** mL
